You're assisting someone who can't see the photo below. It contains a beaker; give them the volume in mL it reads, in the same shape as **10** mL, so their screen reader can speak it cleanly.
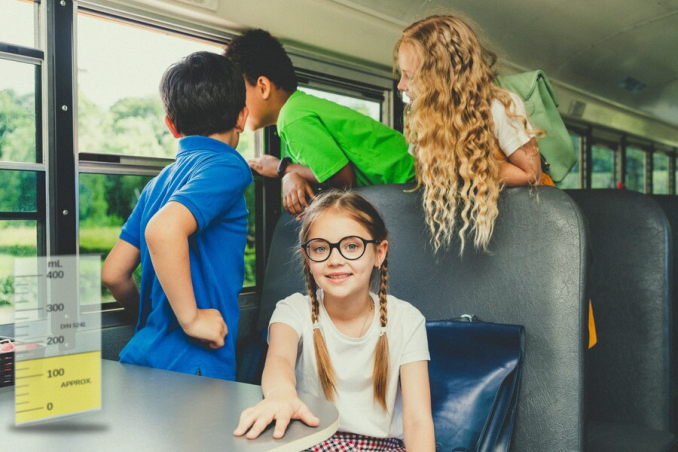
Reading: **150** mL
